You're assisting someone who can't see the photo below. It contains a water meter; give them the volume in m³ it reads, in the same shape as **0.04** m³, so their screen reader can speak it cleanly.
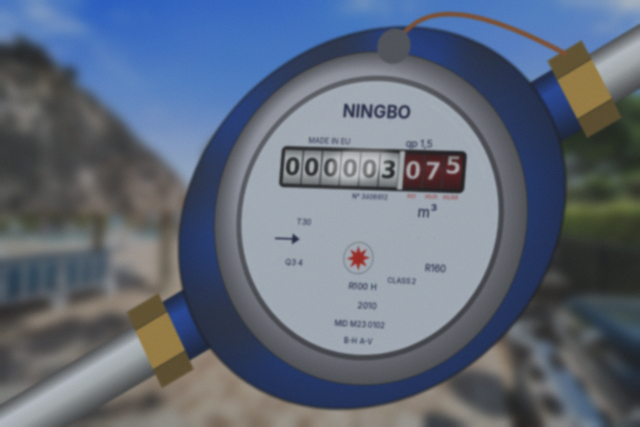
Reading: **3.075** m³
